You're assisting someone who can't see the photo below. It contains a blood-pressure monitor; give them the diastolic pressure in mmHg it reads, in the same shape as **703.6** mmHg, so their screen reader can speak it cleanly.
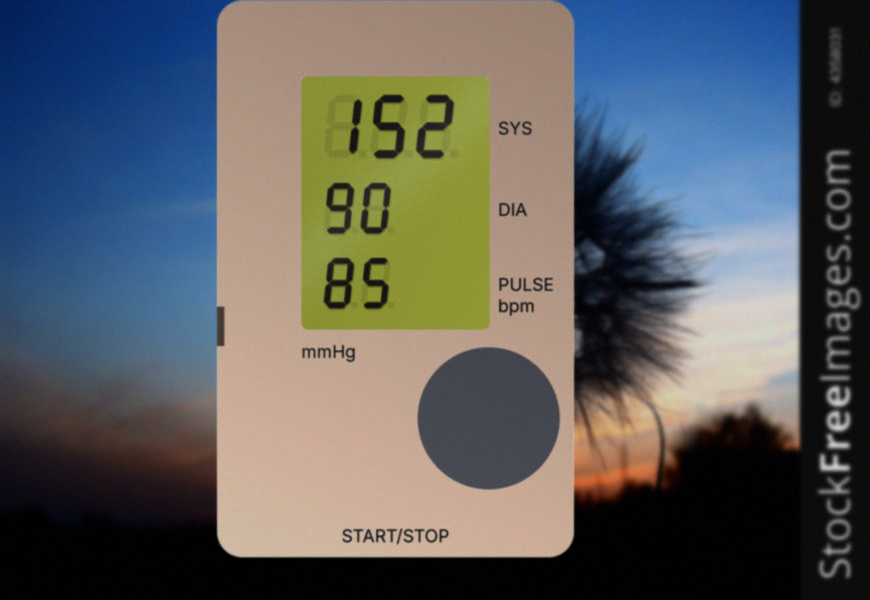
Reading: **90** mmHg
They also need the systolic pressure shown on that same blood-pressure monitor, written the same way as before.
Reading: **152** mmHg
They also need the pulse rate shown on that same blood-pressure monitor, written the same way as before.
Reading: **85** bpm
